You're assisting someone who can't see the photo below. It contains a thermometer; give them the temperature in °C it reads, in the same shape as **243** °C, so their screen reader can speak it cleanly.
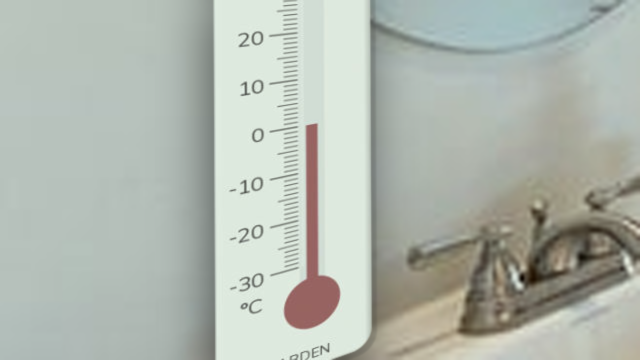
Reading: **0** °C
